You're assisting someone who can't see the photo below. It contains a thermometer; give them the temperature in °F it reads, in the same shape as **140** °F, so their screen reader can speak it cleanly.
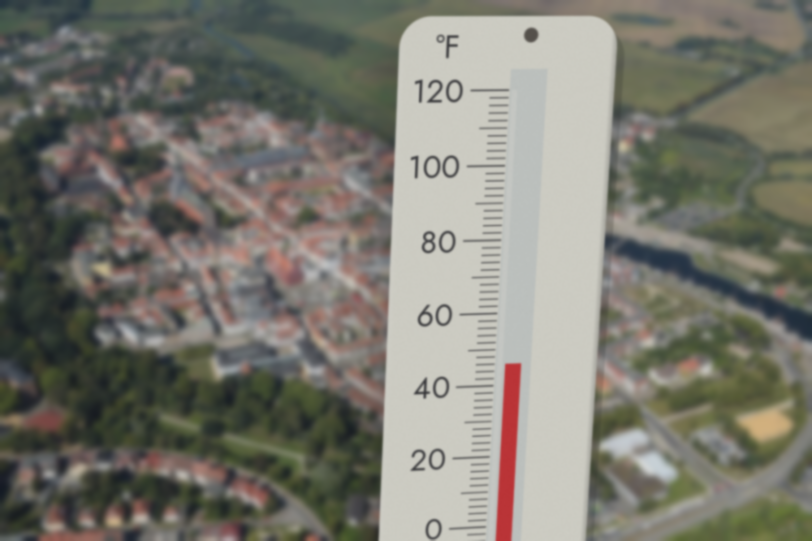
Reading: **46** °F
